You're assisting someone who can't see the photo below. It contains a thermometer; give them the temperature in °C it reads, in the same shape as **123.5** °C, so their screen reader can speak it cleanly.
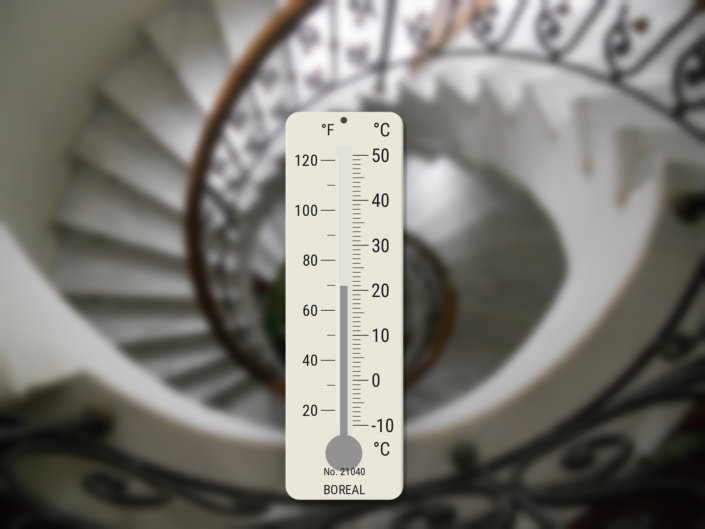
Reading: **21** °C
